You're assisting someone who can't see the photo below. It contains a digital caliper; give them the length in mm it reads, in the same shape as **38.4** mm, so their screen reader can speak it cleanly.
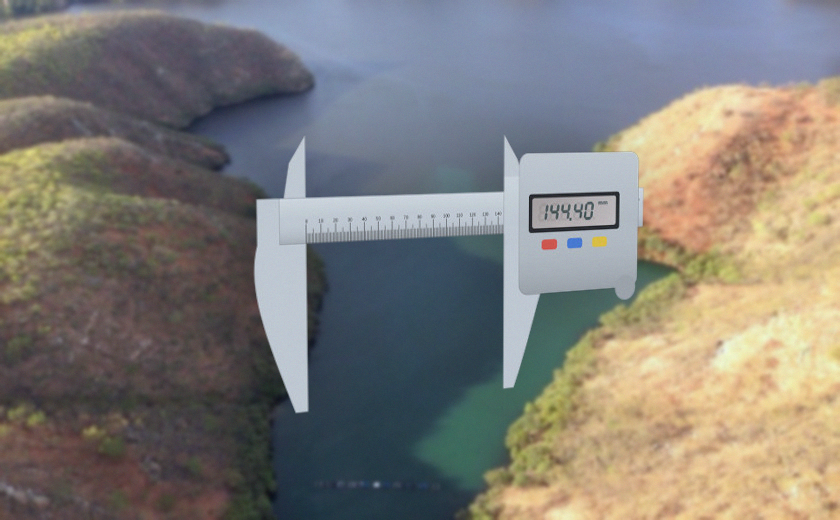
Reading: **144.40** mm
